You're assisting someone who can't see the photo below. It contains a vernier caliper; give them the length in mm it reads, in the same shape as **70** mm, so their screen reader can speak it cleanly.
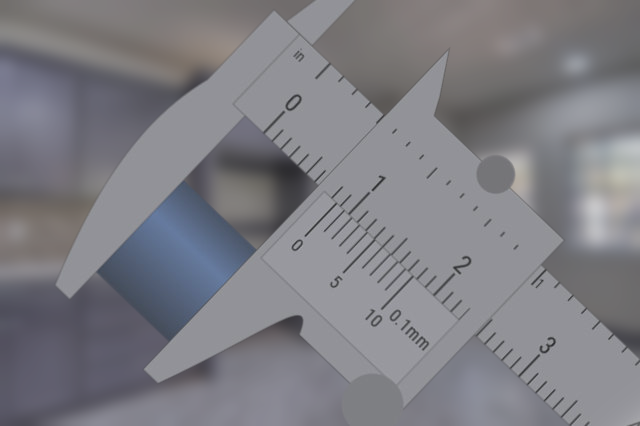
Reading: **8.6** mm
